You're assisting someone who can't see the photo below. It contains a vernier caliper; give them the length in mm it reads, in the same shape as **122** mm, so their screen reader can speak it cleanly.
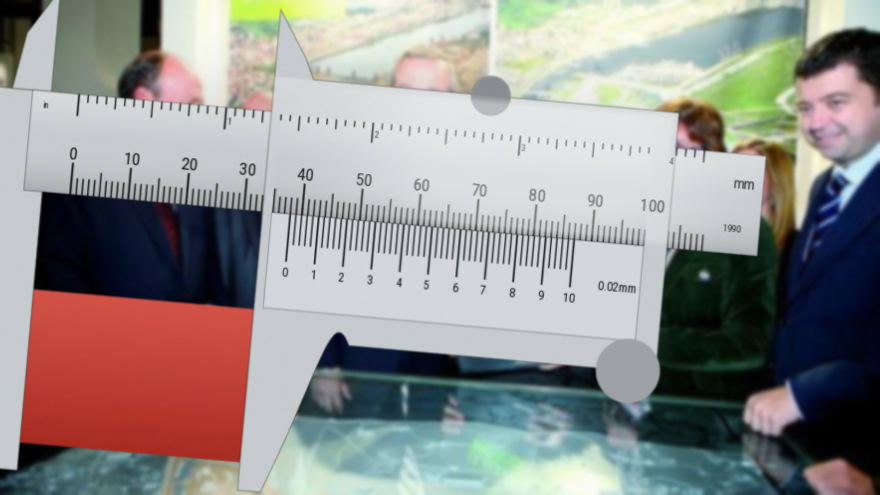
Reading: **38.0** mm
